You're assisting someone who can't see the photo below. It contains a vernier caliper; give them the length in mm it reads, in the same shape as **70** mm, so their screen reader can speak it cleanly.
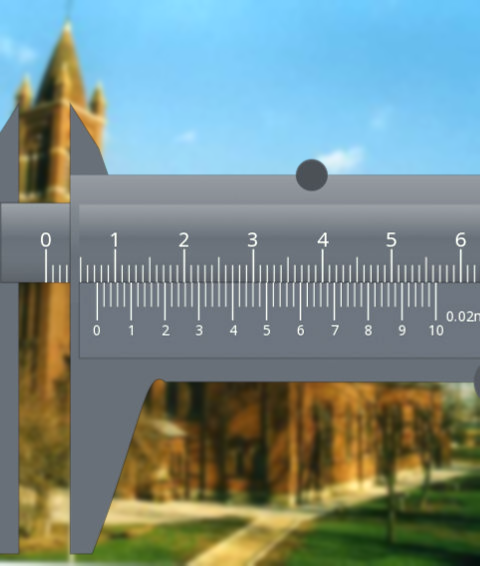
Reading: **7.4** mm
